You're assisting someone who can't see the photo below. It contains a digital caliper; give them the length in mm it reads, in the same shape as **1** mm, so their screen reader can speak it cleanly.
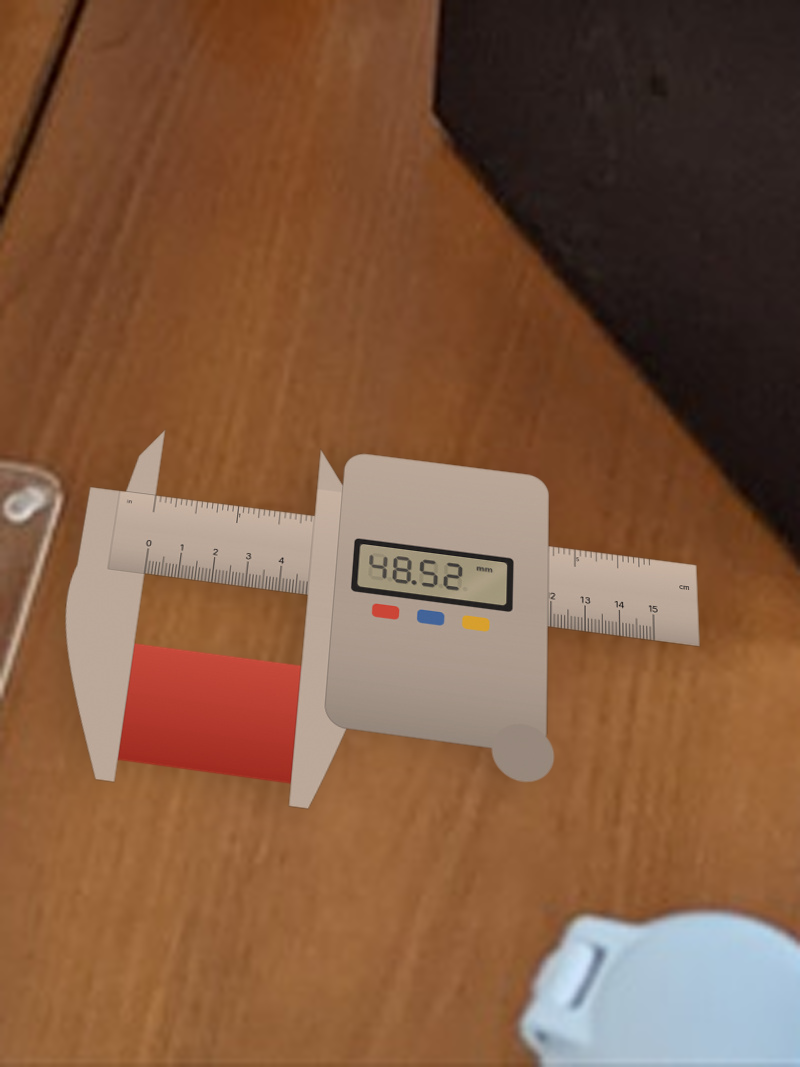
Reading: **48.52** mm
